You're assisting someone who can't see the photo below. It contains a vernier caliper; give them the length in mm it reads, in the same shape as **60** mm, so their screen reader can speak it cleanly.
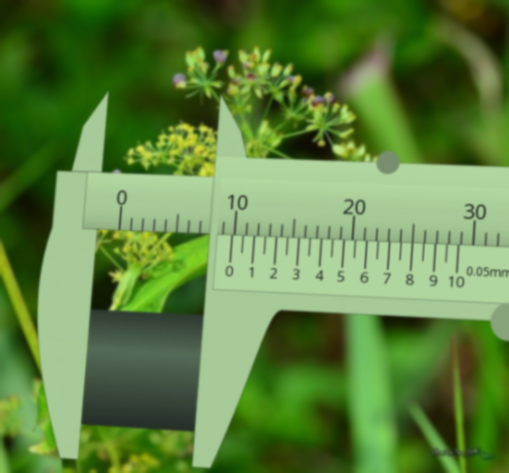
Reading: **9.8** mm
